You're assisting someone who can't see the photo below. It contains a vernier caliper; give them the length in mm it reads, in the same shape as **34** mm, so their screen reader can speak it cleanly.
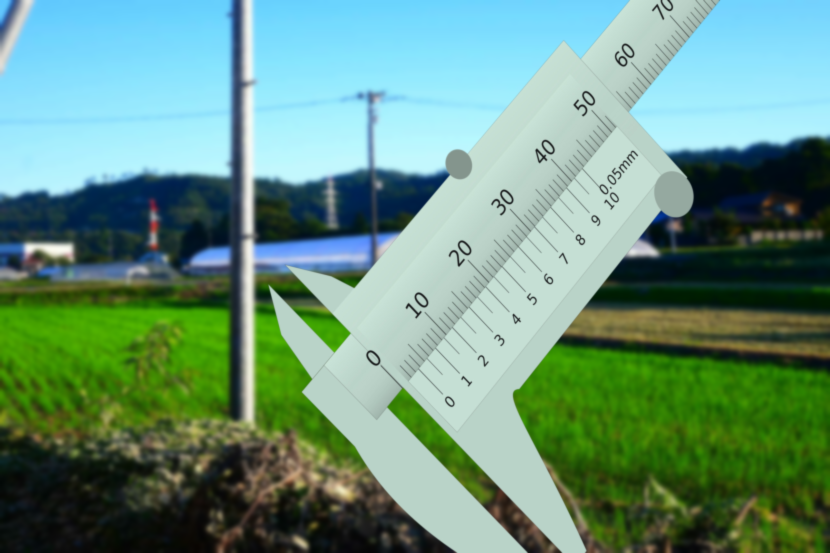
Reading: **3.6** mm
